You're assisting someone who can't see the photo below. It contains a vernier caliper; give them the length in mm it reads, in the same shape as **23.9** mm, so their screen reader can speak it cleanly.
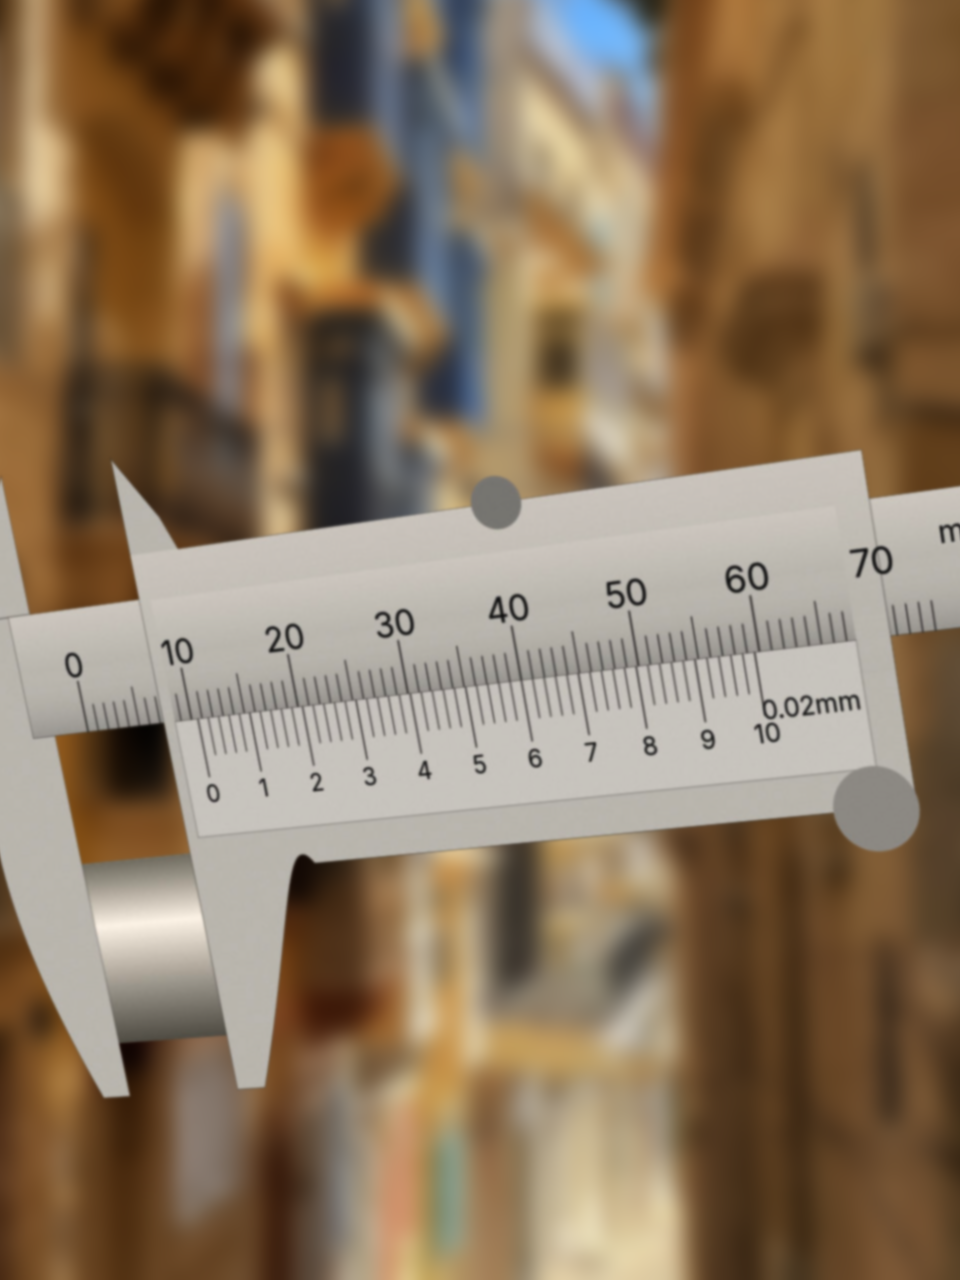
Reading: **10.6** mm
